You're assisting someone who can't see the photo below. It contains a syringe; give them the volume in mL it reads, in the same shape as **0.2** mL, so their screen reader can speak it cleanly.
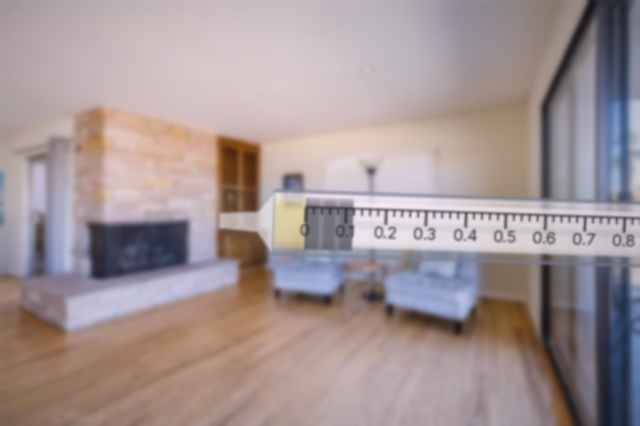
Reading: **0** mL
